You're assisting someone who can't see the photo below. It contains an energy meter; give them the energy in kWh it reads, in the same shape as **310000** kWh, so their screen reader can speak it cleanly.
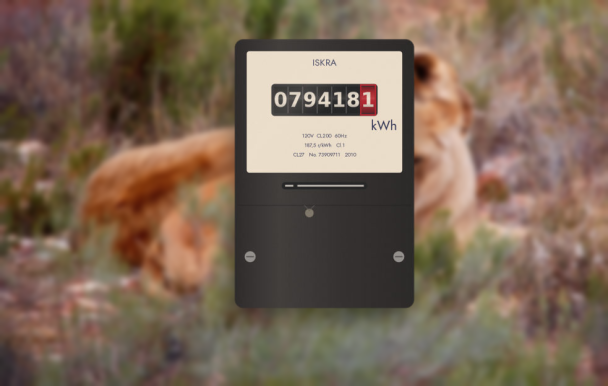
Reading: **79418.1** kWh
